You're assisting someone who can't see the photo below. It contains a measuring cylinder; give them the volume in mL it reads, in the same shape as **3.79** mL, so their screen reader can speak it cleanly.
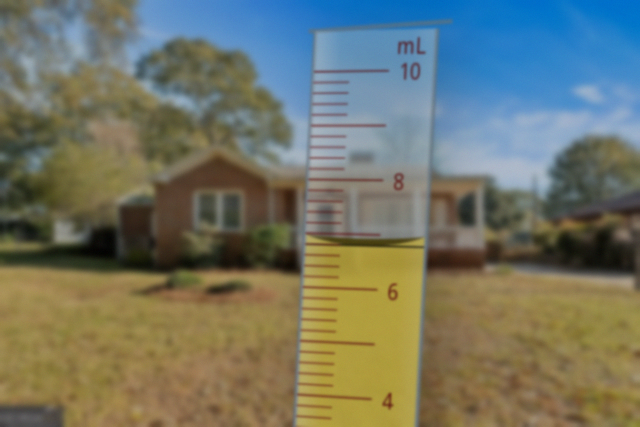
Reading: **6.8** mL
